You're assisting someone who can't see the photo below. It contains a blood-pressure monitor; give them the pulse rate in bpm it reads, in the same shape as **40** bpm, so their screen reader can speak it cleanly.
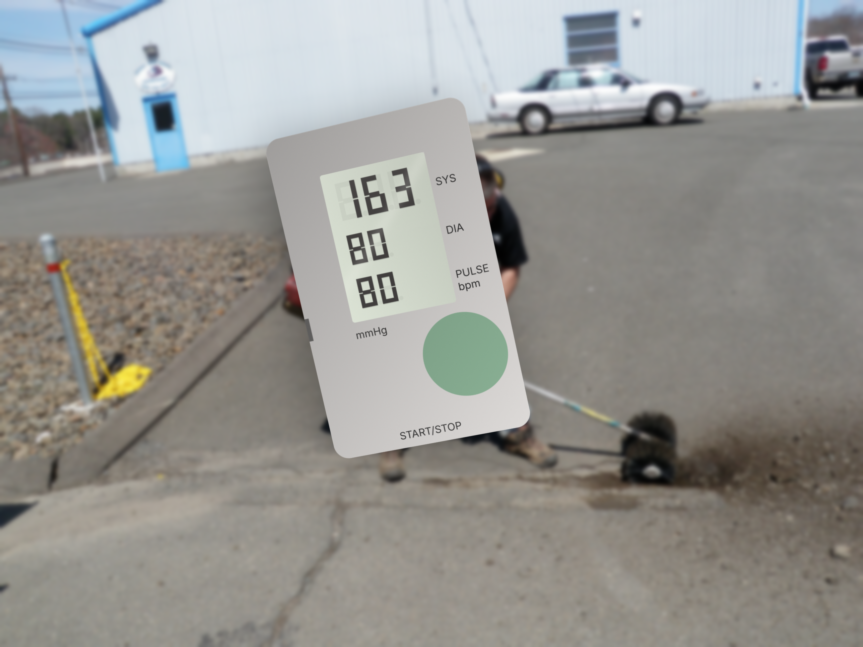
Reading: **80** bpm
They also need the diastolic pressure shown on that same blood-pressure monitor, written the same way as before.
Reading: **80** mmHg
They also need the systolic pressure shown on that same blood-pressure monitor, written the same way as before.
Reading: **163** mmHg
